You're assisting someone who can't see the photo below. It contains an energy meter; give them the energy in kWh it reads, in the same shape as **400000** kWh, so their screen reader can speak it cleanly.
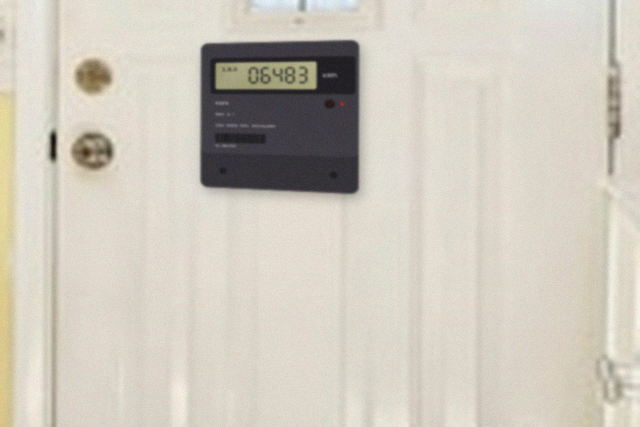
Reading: **6483** kWh
